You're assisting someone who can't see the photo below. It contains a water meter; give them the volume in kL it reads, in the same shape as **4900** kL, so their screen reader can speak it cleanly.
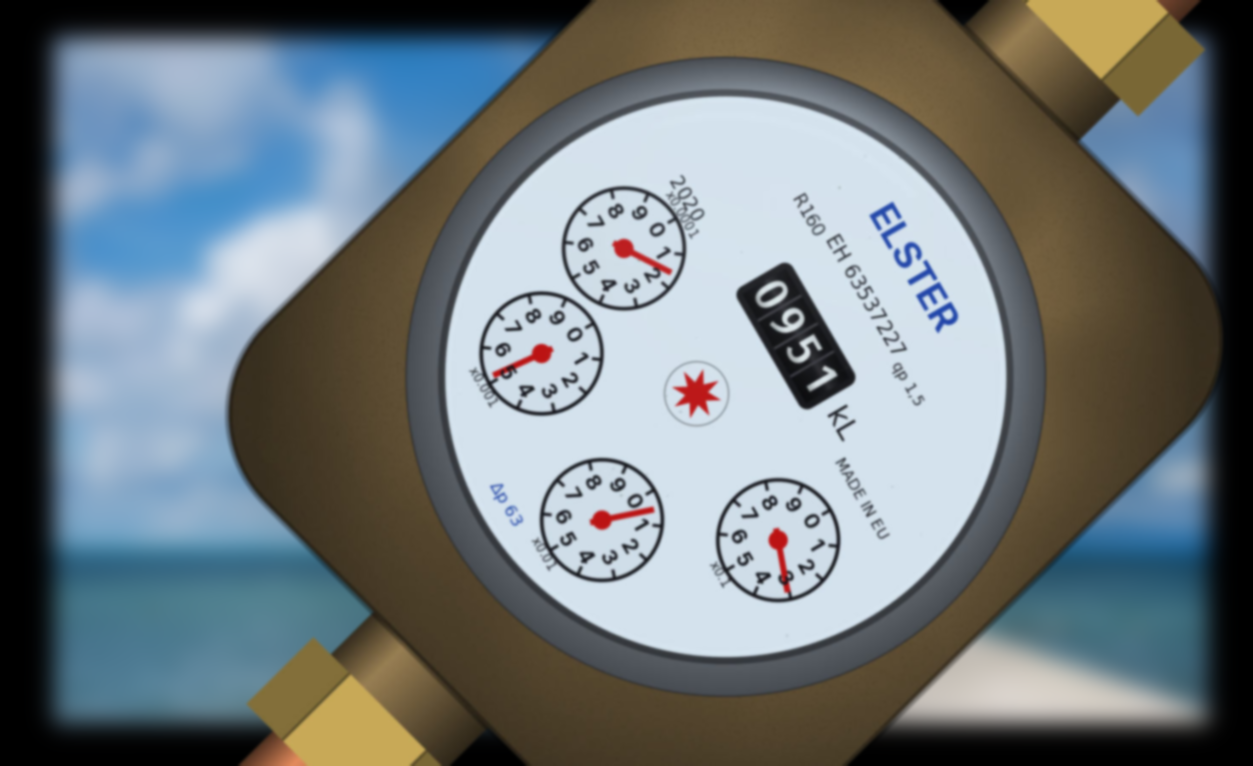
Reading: **951.3051** kL
